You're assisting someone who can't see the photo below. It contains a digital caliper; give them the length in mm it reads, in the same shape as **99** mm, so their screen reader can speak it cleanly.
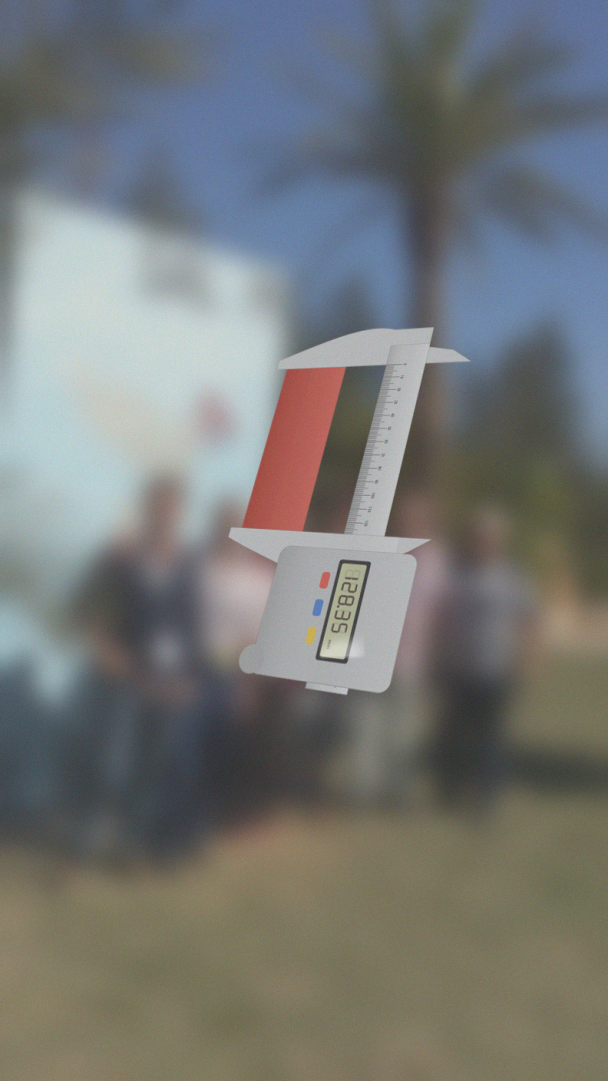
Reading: **128.35** mm
